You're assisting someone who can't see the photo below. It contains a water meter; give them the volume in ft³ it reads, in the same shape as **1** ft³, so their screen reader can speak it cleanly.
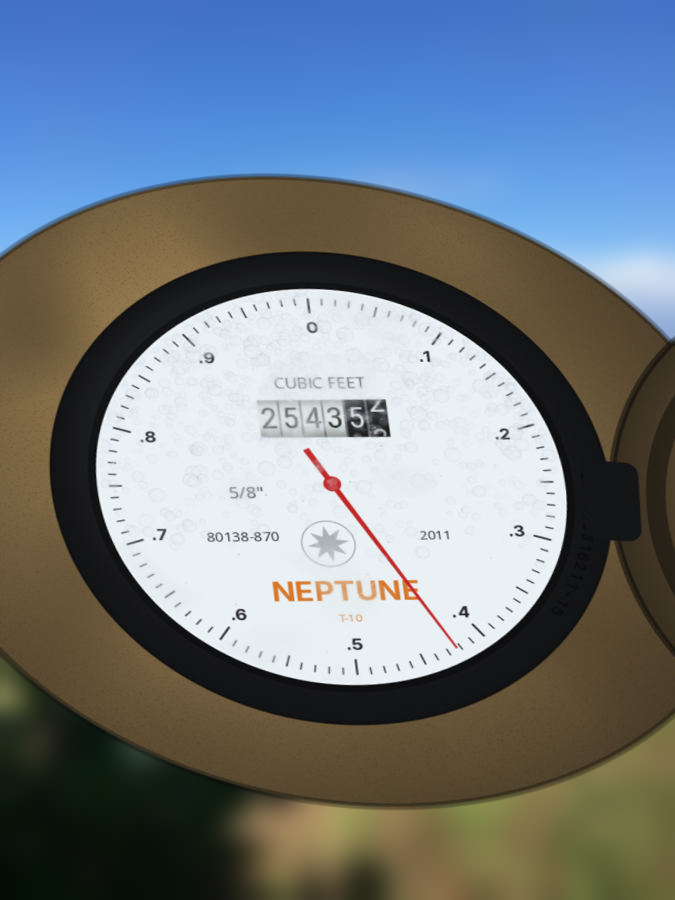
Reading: **254352.42** ft³
